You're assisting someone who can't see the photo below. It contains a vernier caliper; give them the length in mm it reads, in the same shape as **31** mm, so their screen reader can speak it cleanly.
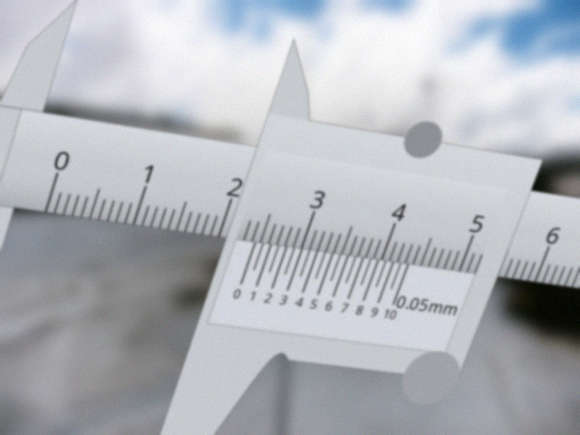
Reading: **24.4** mm
